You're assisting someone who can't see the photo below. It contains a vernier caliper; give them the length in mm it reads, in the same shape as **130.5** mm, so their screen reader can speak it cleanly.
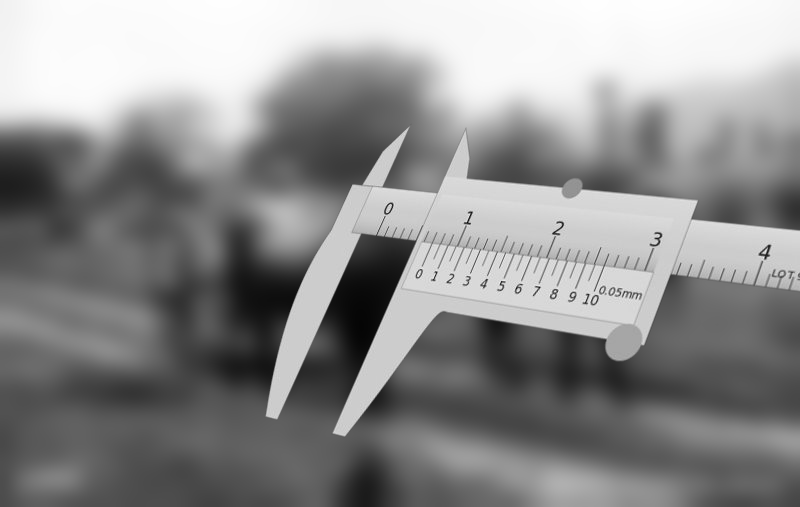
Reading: **7.0** mm
